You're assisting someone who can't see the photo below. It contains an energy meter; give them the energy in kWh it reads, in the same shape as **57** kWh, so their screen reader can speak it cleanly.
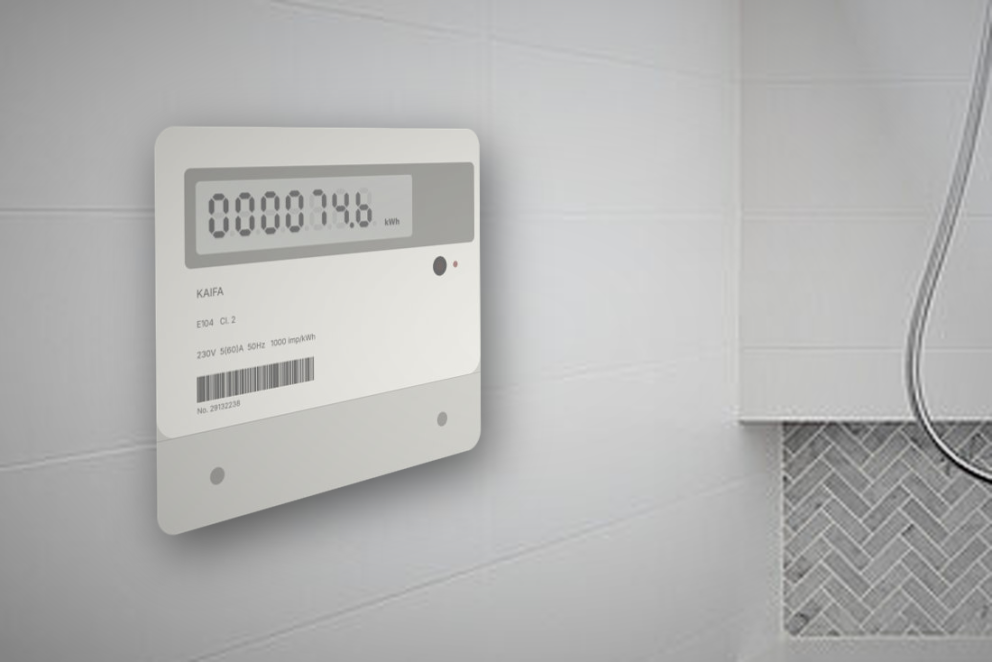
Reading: **74.6** kWh
